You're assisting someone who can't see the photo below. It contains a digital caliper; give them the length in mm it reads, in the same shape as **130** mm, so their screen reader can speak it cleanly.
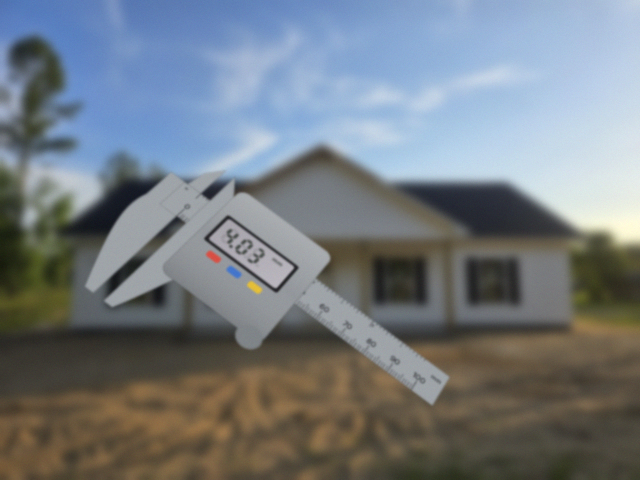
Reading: **4.03** mm
